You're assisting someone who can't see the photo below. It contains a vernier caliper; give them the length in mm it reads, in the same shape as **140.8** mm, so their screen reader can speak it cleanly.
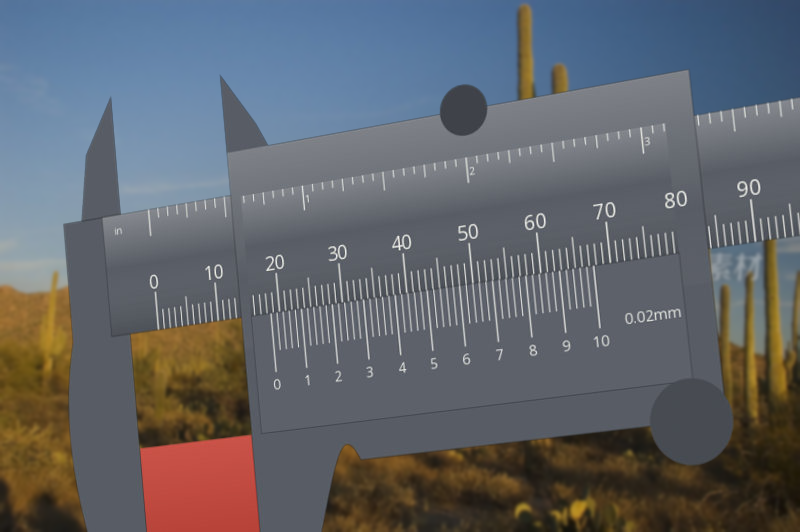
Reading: **18.6** mm
